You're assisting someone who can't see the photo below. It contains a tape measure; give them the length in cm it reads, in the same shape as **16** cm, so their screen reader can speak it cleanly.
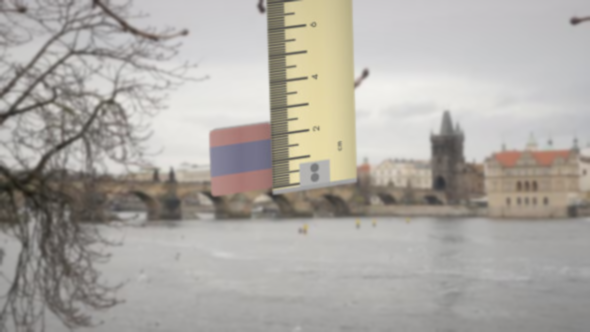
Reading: **2.5** cm
